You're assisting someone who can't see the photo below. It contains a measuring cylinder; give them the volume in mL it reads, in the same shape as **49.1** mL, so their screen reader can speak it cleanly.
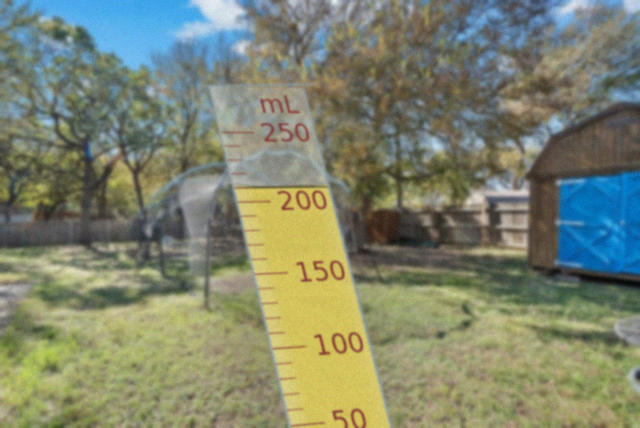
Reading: **210** mL
